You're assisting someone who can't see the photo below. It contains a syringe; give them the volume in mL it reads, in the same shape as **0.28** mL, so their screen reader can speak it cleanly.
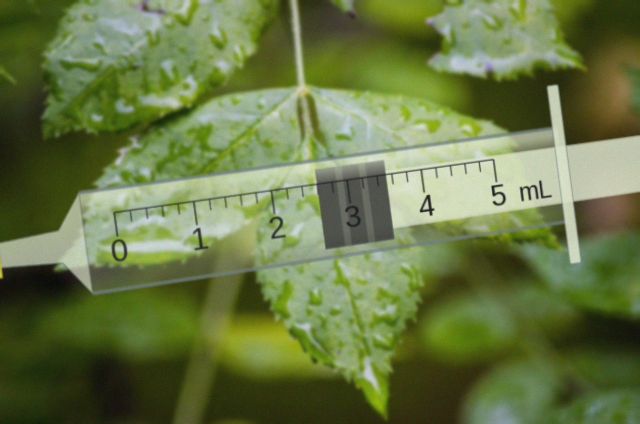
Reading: **2.6** mL
